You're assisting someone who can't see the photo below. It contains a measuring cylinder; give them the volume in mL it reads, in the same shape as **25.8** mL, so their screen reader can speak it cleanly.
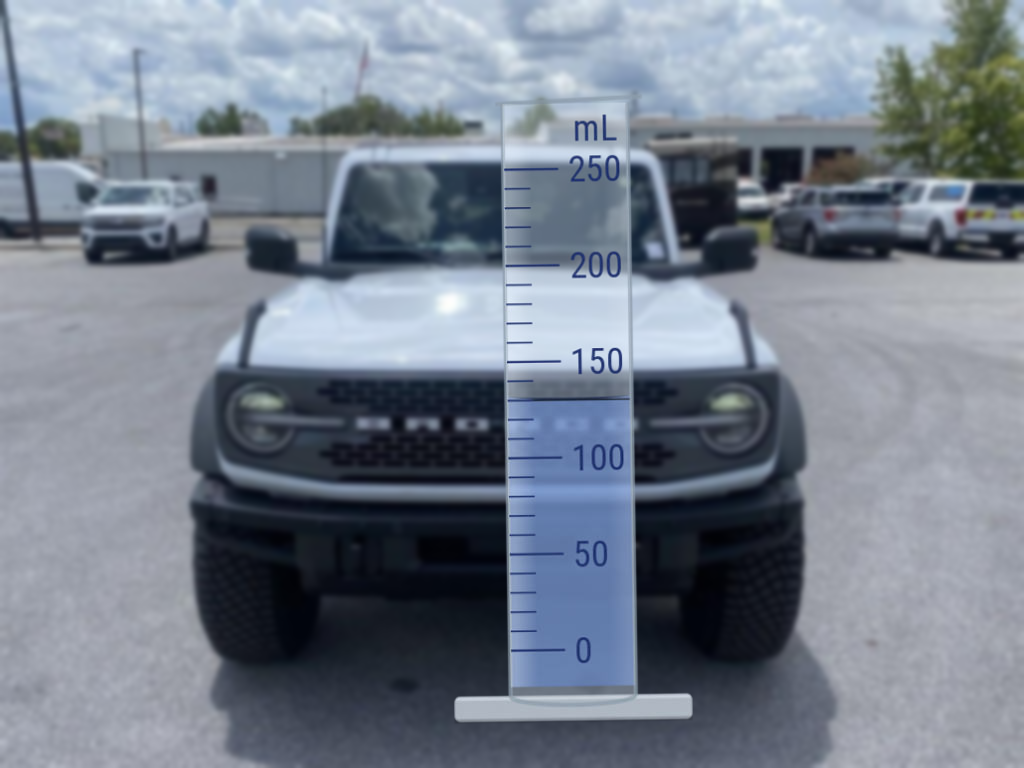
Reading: **130** mL
